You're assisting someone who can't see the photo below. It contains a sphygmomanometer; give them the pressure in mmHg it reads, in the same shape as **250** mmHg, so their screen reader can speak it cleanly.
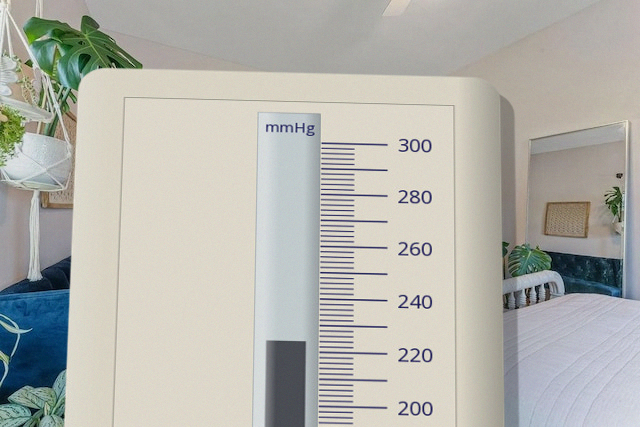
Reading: **224** mmHg
